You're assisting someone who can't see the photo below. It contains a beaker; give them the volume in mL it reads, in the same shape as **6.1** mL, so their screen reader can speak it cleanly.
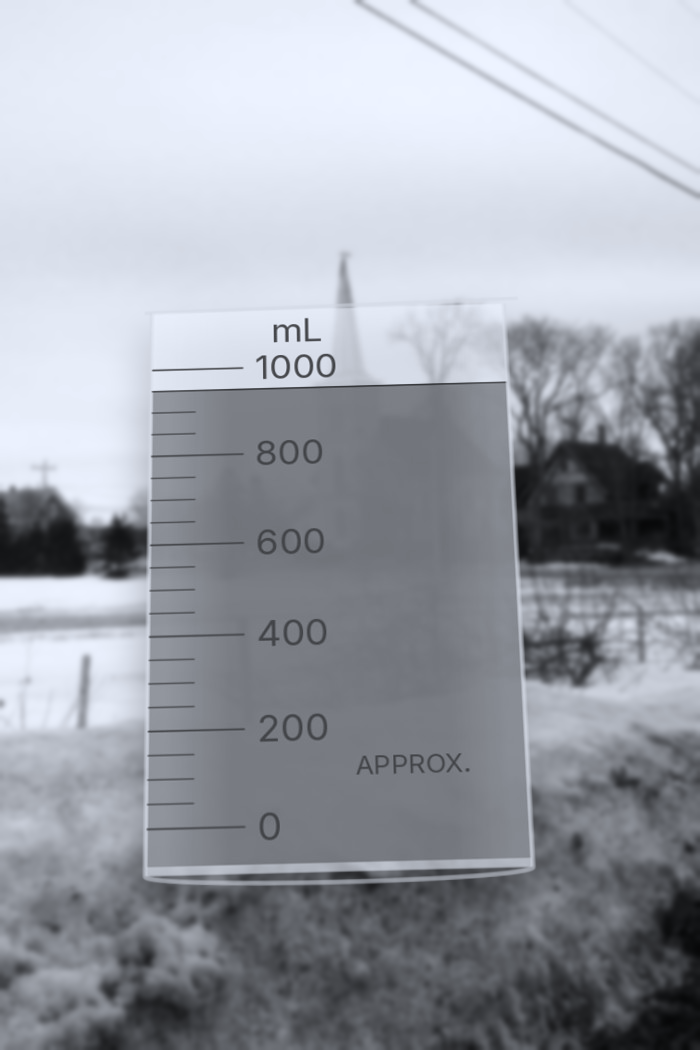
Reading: **950** mL
